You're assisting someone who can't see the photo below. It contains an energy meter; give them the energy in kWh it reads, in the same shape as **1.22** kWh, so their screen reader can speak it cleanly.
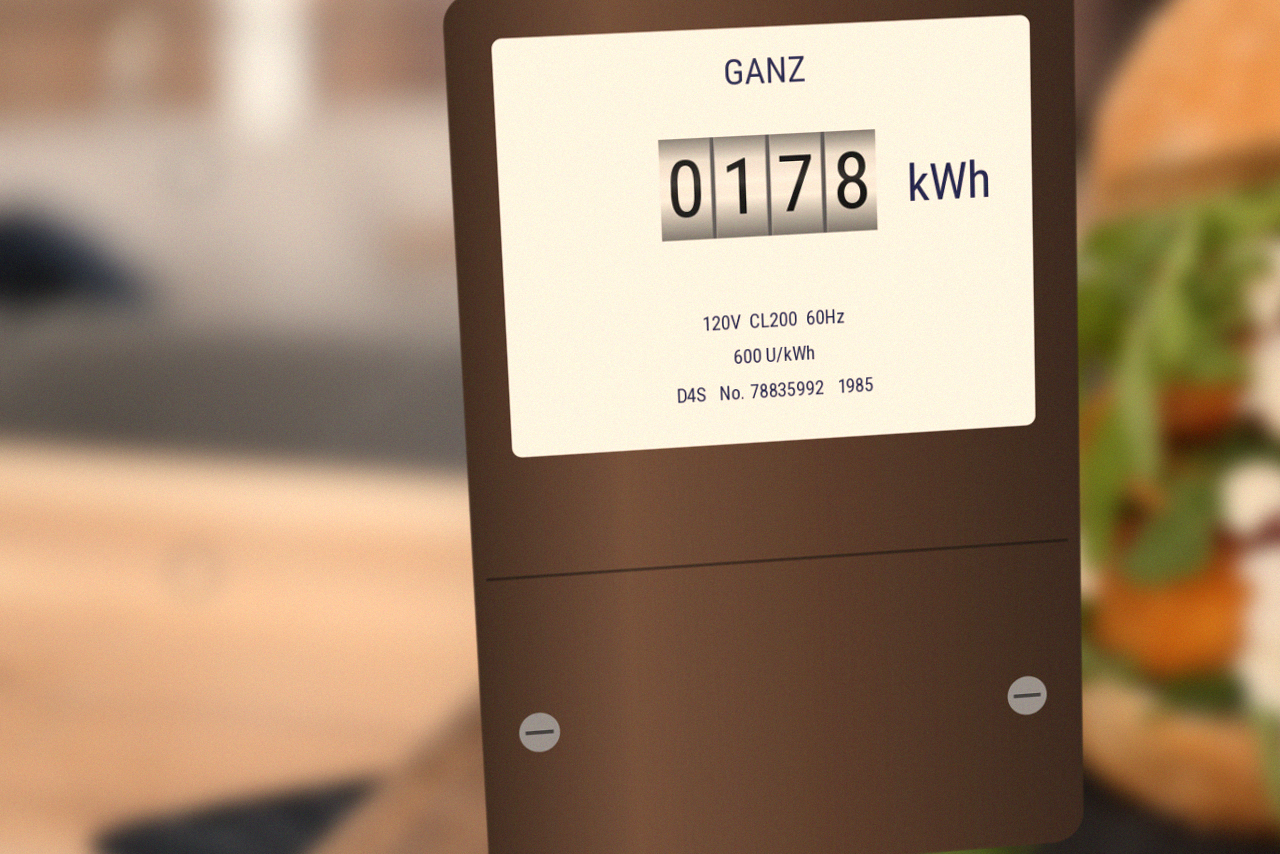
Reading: **178** kWh
